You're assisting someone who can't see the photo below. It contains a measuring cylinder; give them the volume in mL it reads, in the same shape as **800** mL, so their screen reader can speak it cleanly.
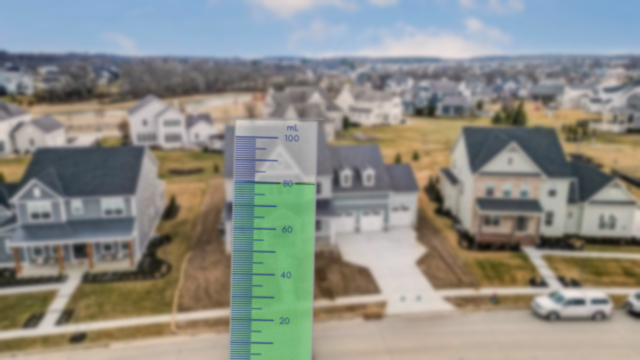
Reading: **80** mL
